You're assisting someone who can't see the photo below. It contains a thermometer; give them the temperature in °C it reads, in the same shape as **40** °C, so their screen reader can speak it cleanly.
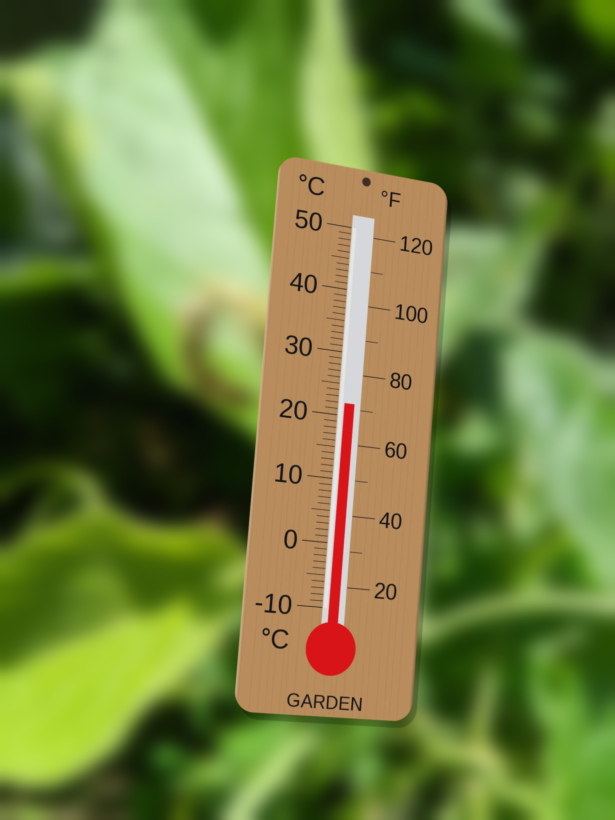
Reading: **22** °C
